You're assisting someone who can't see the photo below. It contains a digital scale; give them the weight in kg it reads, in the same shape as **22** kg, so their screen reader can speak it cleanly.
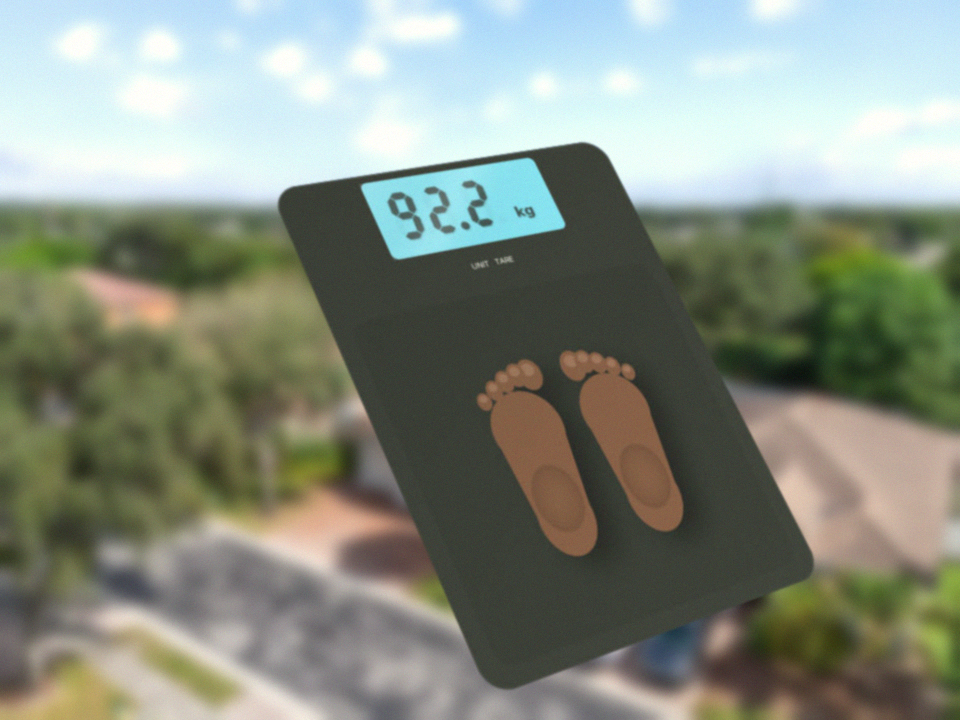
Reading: **92.2** kg
